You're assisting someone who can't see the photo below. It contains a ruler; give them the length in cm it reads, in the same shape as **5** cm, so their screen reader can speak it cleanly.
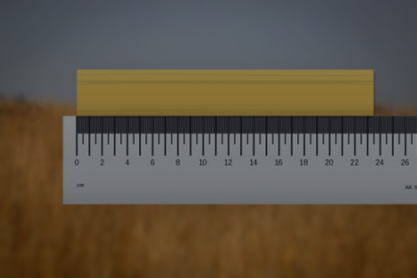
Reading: **23.5** cm
